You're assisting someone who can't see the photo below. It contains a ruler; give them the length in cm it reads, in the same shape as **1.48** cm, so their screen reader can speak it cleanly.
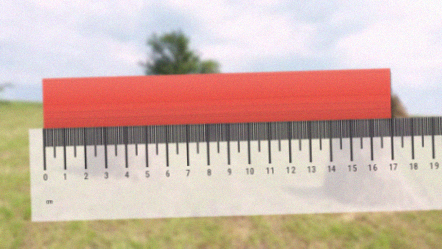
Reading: **17** cm
